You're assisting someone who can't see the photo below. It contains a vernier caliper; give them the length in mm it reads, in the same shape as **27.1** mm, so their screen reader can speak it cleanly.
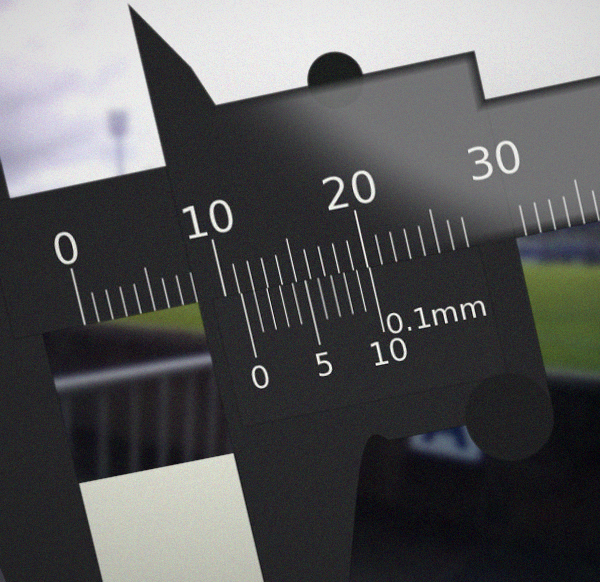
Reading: **11.1** mm
